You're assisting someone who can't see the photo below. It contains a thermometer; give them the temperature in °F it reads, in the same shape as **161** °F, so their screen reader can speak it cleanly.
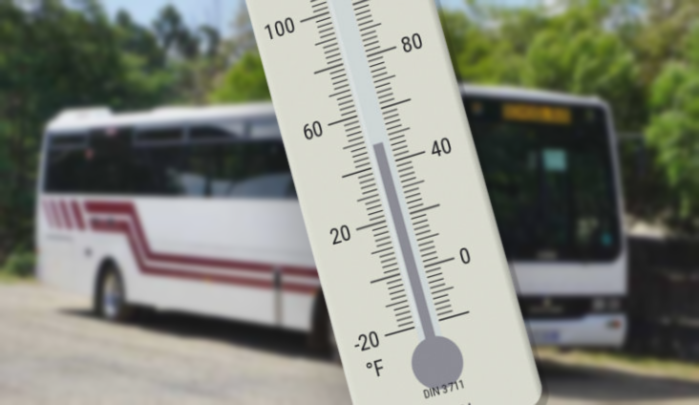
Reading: **48** °F
